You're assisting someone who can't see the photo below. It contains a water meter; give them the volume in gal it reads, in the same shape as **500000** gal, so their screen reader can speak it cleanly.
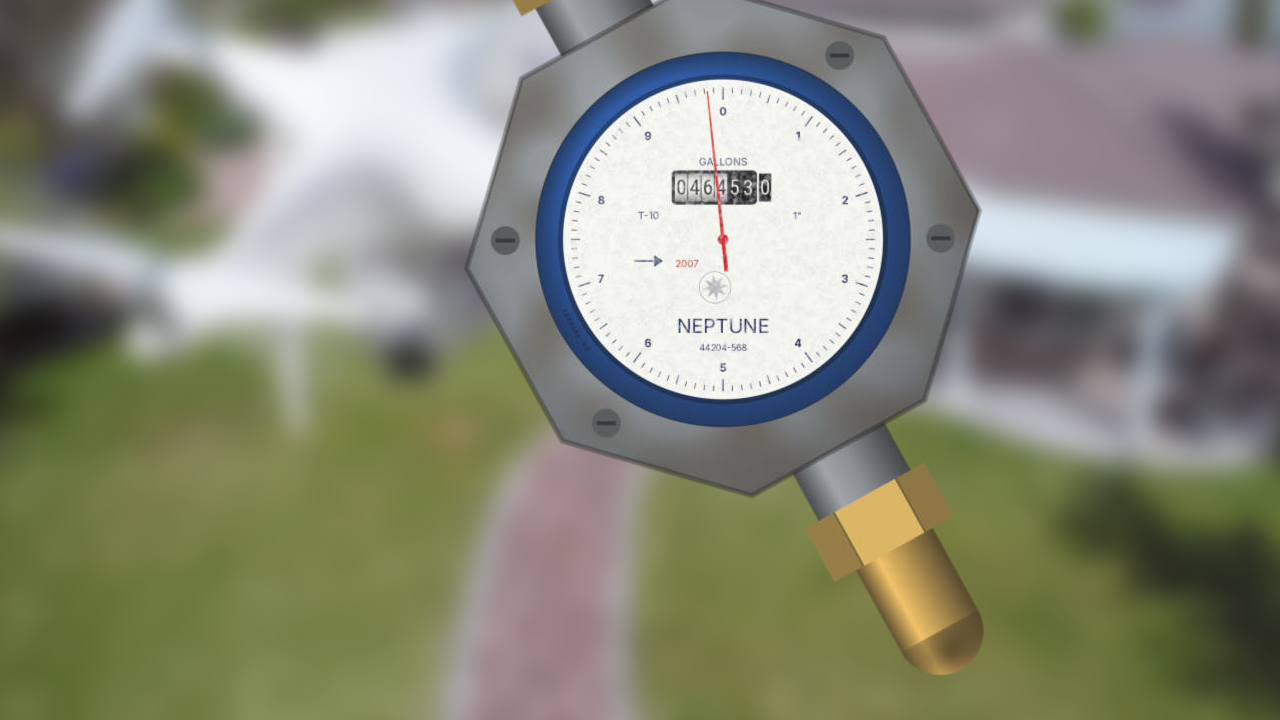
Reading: **464529.8** gal
